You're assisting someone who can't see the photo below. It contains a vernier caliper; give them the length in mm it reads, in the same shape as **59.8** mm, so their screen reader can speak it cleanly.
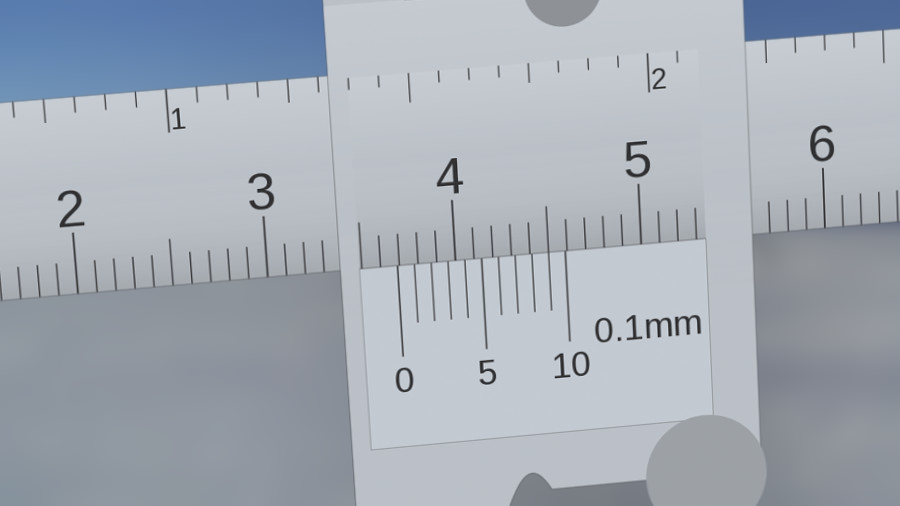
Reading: **36.9** mm
